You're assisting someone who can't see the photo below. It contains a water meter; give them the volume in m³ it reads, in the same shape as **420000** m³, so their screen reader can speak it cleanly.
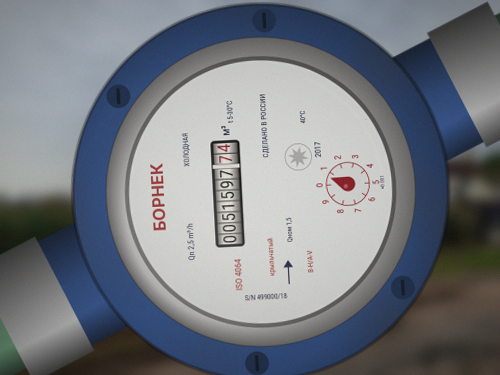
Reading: **51597.740** m³
